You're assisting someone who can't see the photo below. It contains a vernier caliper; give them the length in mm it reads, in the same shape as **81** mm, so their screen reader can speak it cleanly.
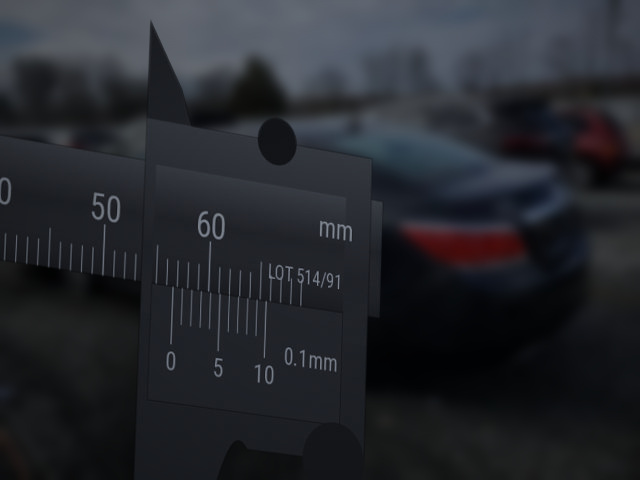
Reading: **56.6** mm
